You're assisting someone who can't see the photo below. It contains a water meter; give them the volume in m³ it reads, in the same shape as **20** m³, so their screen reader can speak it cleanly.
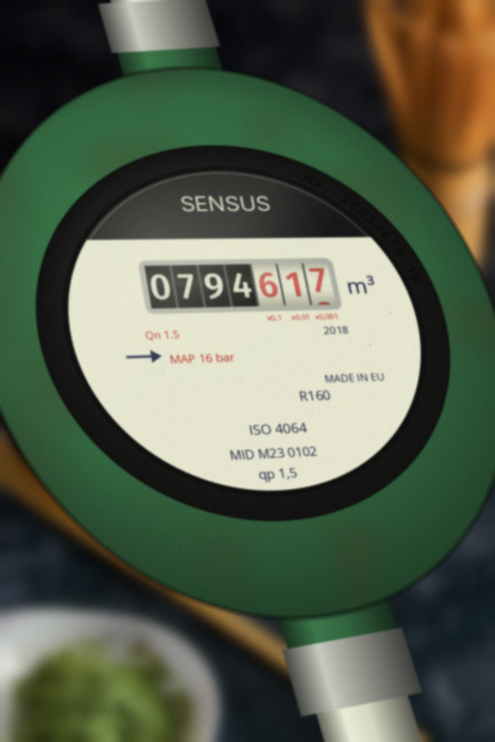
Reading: **794.617** m³
